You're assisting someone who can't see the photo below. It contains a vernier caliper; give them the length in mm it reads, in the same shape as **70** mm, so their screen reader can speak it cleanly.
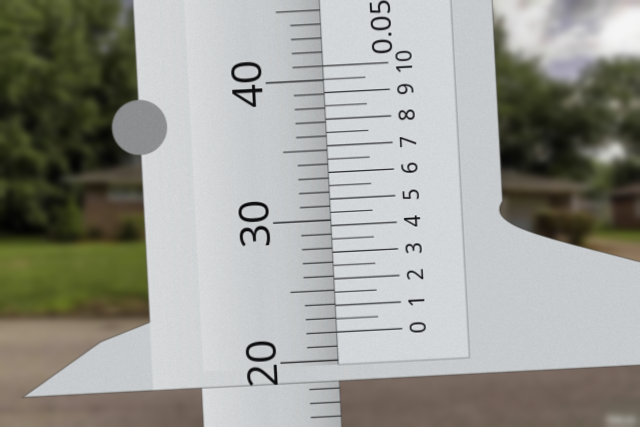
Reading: **22.0** mm
